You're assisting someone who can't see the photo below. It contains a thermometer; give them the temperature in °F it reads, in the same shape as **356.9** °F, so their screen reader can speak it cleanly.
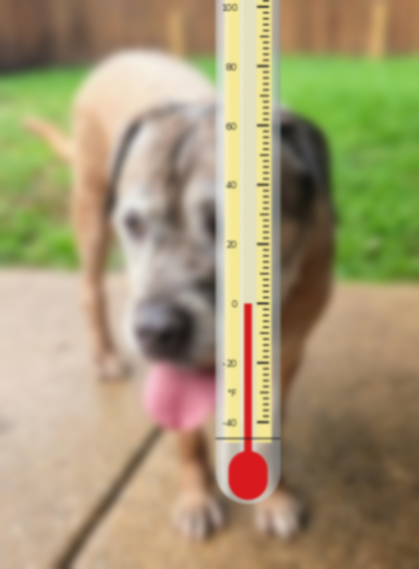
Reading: **0** °F
